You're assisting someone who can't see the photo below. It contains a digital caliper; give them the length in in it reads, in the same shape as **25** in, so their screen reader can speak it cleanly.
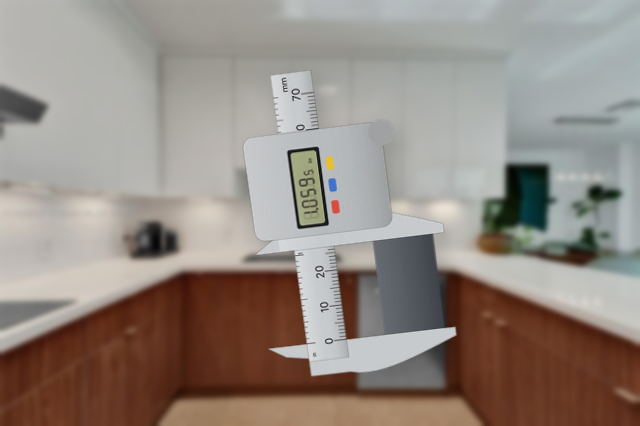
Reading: **1.0595** in
